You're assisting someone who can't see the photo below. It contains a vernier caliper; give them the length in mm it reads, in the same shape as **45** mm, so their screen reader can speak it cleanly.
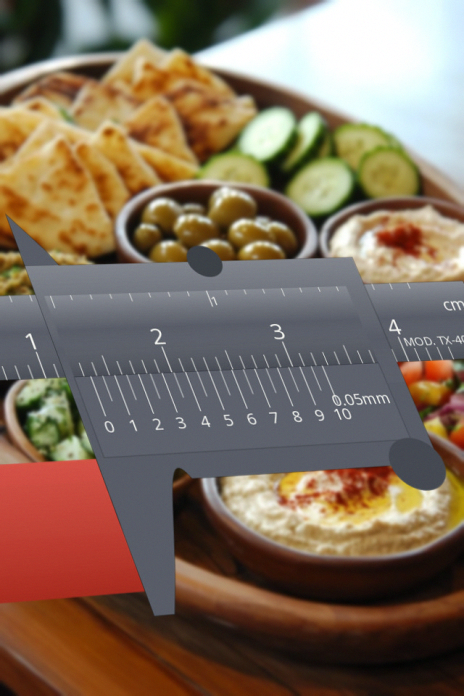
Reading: **13.5** mm
